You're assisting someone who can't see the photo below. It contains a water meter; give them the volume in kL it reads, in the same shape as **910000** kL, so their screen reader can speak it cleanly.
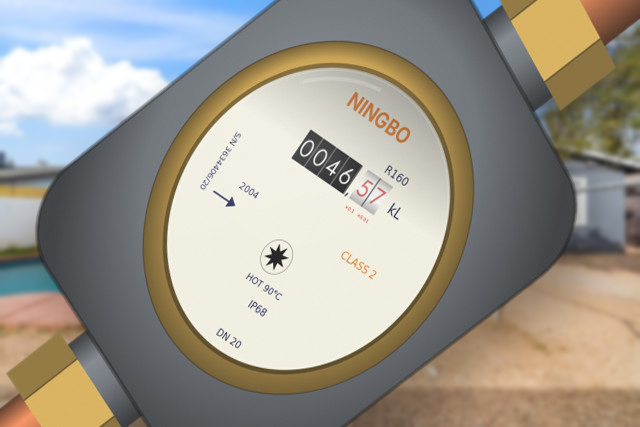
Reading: **46.57** kL
